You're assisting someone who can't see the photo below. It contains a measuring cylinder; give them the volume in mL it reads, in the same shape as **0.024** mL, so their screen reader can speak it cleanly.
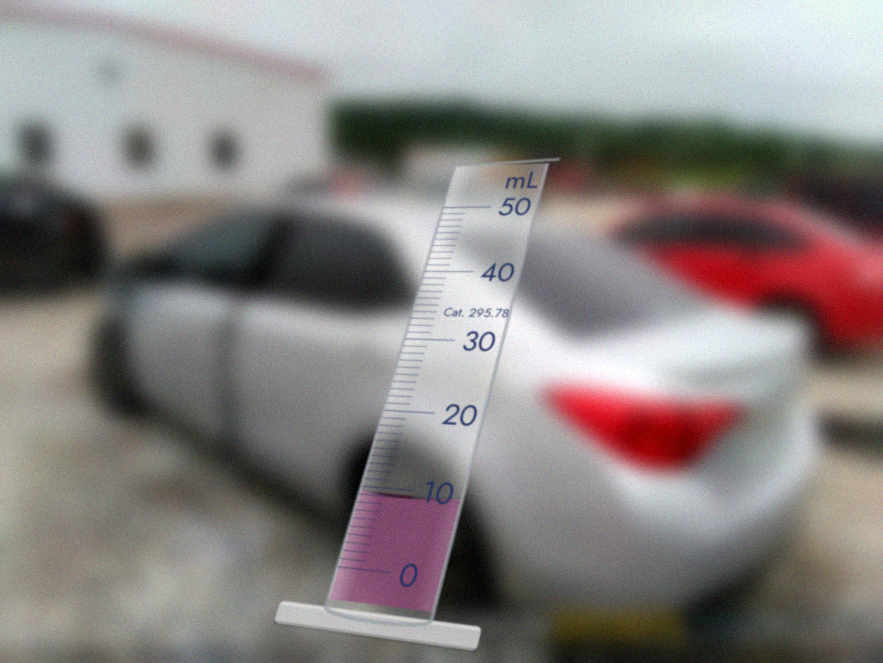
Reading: **9** mL
